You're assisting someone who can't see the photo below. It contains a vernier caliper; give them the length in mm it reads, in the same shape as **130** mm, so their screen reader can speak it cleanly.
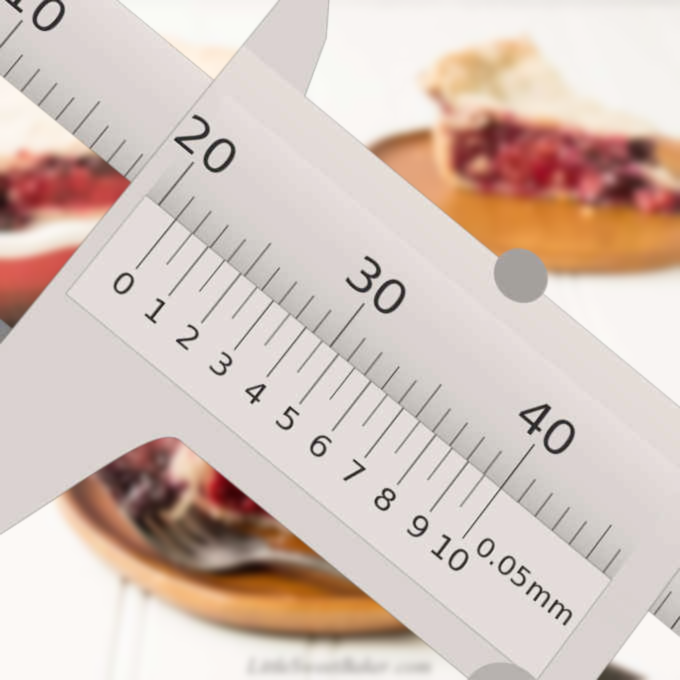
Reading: **21.0** mm
